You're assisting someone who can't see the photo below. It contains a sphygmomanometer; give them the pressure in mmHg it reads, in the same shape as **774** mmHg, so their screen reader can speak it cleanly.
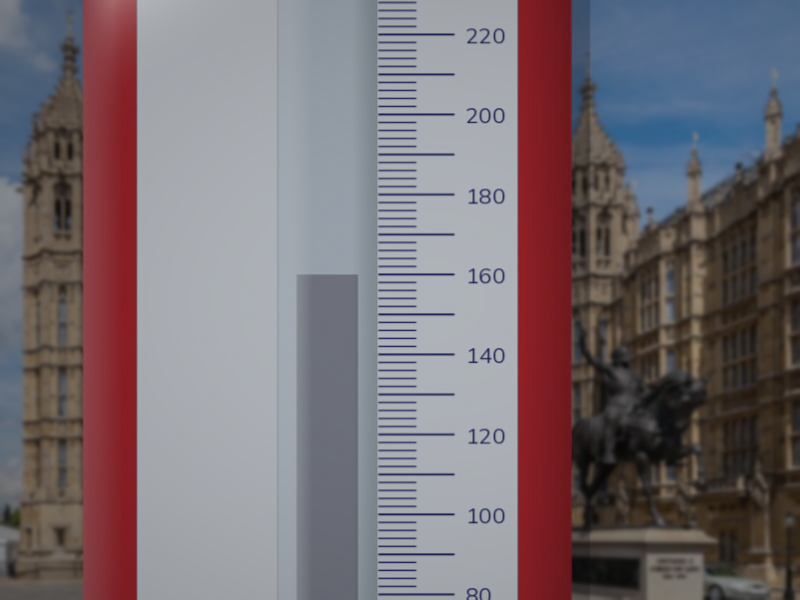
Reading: **160** mmHg
